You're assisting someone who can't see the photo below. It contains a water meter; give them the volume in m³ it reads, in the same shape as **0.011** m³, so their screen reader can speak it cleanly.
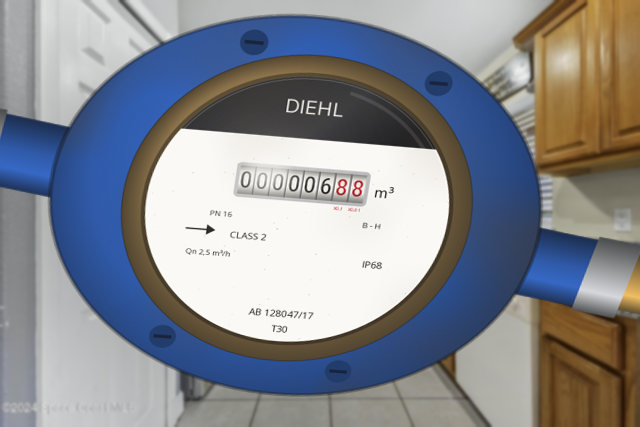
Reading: **6.88** m³
